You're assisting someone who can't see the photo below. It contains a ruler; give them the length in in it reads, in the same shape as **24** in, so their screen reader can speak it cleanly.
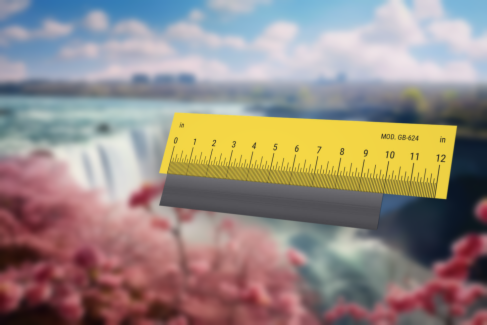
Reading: **10** in
